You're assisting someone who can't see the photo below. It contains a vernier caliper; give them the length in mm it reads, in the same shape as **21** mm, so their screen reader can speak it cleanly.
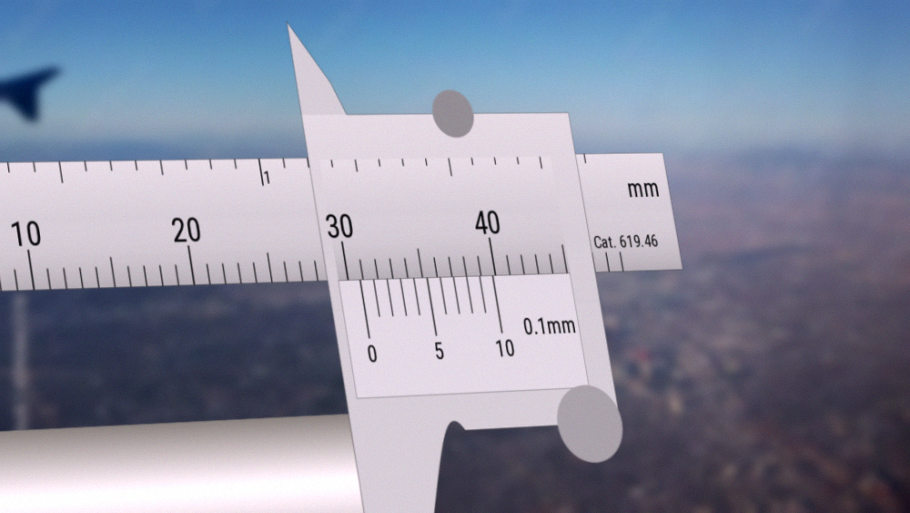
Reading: **30.8** mm
